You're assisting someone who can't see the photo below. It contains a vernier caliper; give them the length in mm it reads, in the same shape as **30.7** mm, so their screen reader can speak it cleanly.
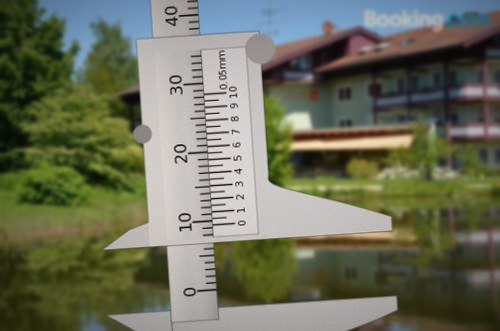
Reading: **9.4** mm
